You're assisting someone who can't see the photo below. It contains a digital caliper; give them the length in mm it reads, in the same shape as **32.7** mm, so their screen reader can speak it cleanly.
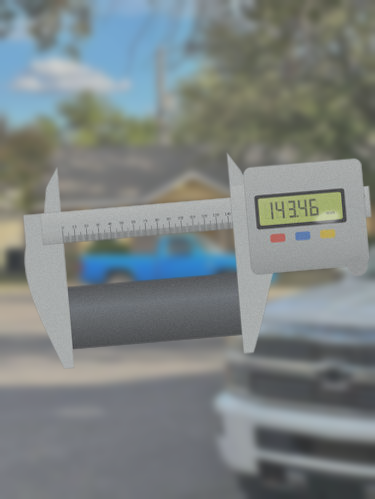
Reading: **143.46** mm
